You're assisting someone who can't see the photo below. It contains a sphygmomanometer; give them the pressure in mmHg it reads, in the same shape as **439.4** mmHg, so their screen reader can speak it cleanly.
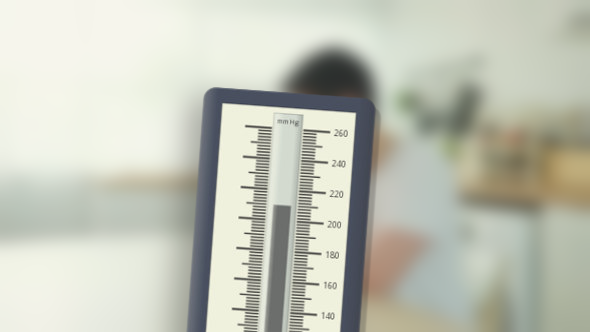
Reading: **210** mmHg
